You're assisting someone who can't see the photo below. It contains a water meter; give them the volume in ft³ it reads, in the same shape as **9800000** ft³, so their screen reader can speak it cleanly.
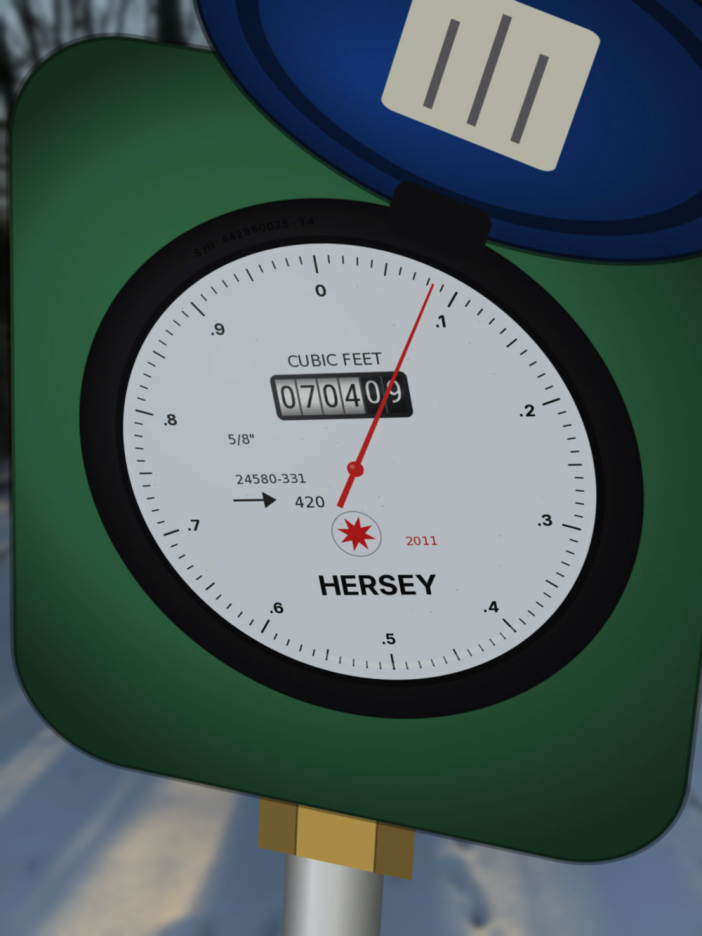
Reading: **70409.08** ft³
